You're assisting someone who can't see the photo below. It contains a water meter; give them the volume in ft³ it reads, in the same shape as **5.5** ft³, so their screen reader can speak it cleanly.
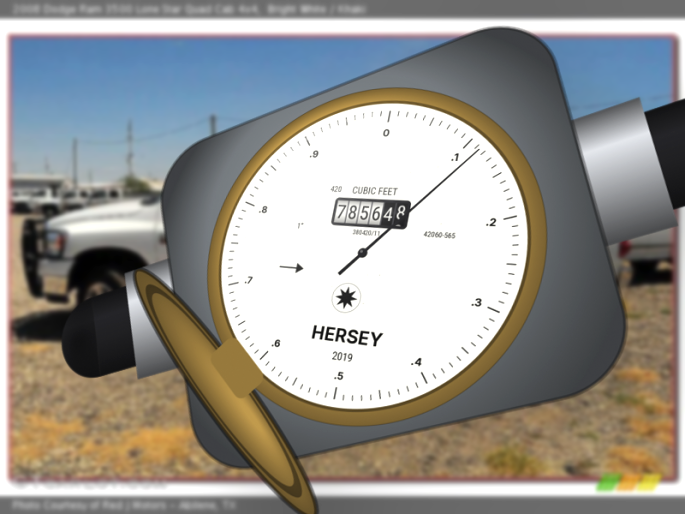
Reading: **785648.11** ft³
